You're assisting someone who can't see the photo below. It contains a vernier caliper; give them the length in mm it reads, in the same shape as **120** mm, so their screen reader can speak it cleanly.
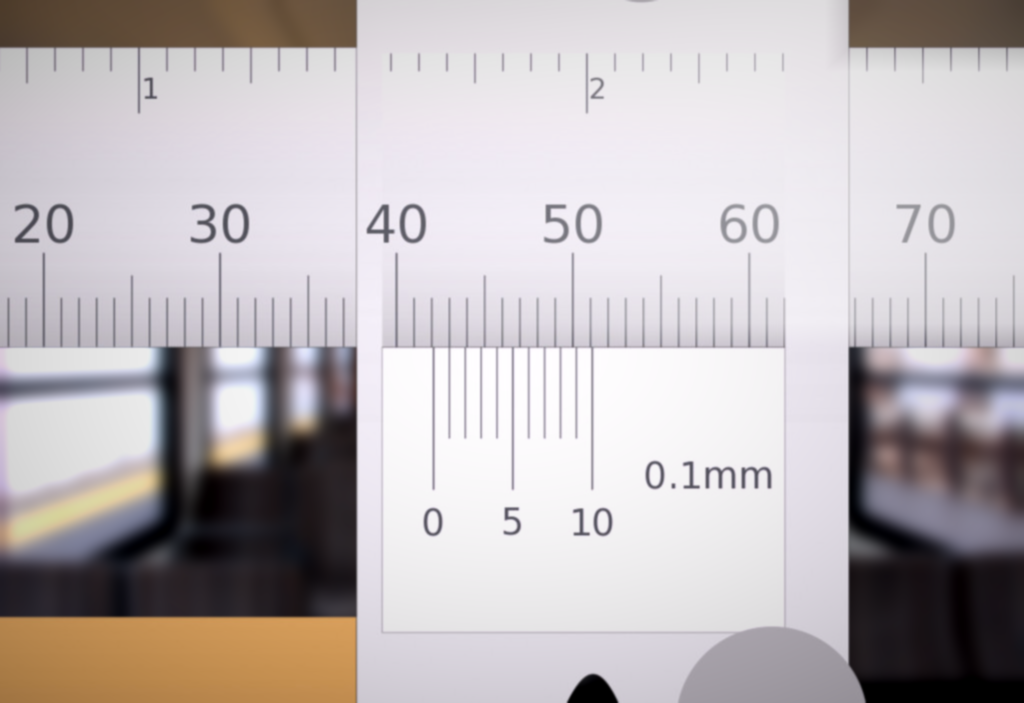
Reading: **42.1** mm
